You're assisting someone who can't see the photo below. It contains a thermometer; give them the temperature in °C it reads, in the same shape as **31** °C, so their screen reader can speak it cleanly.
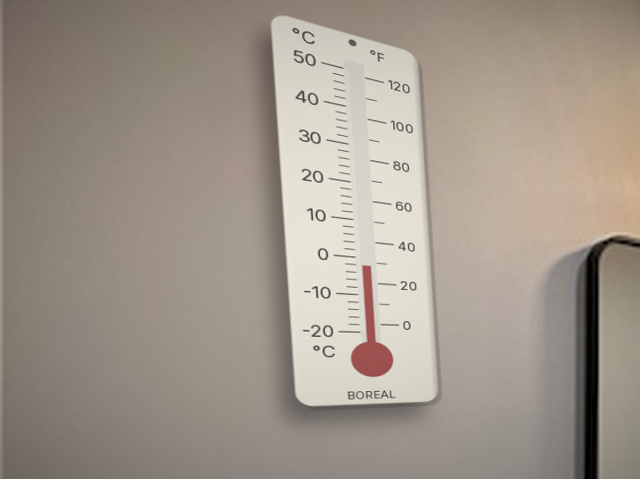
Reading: **-2** °C
